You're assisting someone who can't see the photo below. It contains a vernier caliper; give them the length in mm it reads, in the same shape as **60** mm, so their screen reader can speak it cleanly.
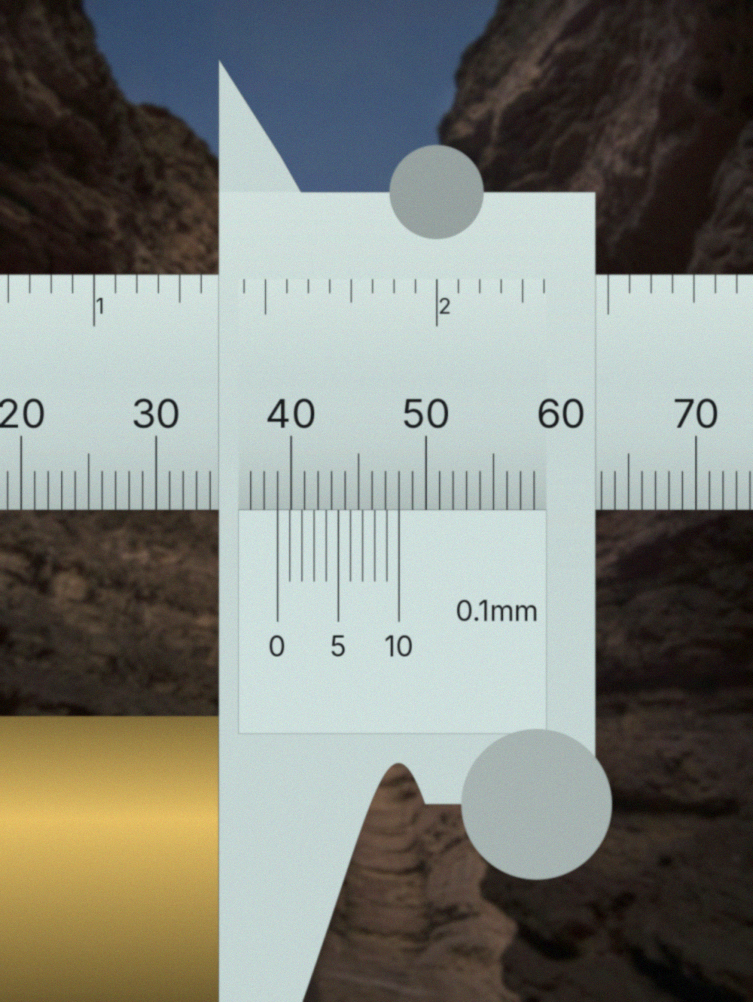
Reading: **39.0** mm
